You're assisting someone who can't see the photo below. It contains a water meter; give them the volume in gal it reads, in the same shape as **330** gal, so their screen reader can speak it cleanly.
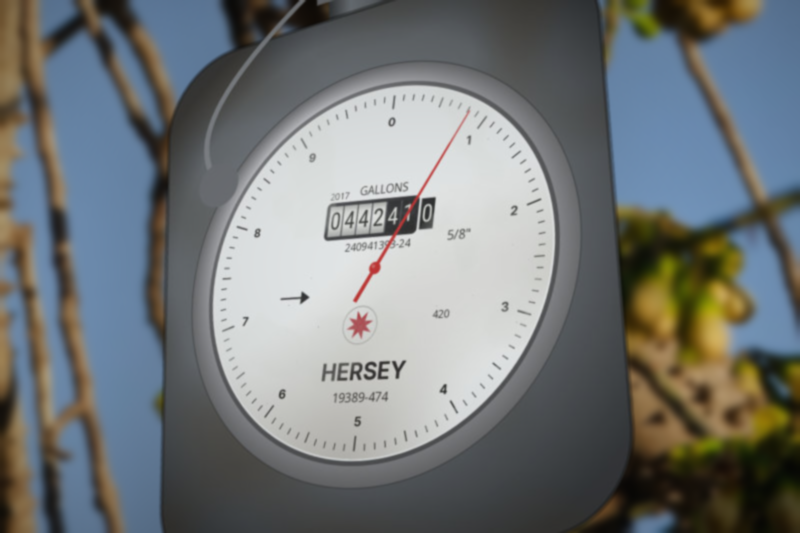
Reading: **442410.8** gal
